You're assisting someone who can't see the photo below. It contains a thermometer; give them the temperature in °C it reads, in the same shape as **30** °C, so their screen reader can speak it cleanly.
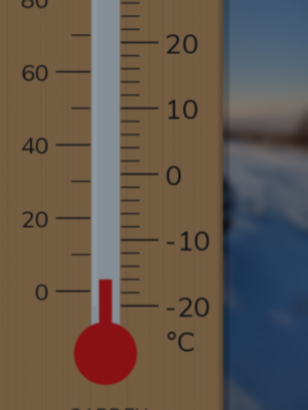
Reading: **-16** °C
